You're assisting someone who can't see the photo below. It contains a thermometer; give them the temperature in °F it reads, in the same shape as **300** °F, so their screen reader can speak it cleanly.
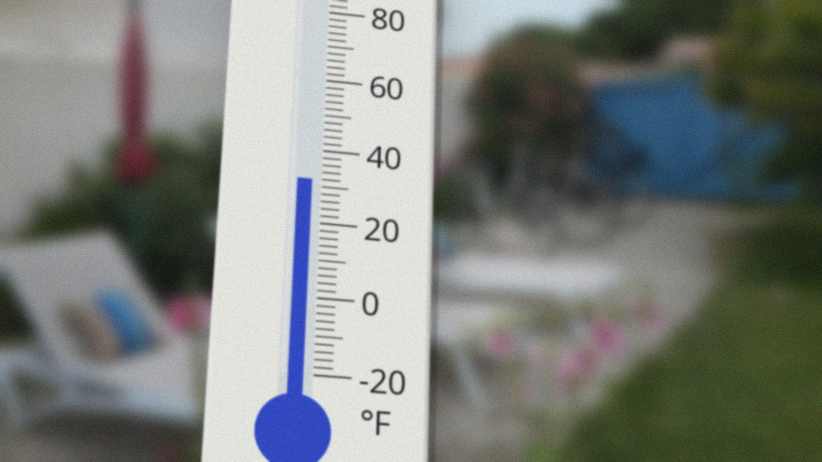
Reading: **32** °F
